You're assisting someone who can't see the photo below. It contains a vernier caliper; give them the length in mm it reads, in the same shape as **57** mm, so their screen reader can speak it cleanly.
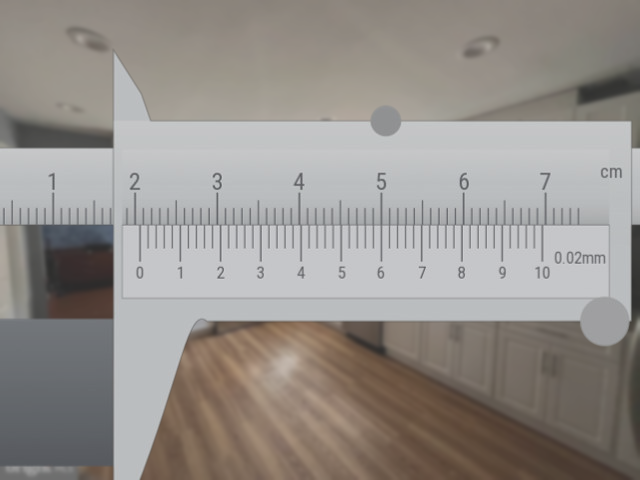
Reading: **20.6** mm
